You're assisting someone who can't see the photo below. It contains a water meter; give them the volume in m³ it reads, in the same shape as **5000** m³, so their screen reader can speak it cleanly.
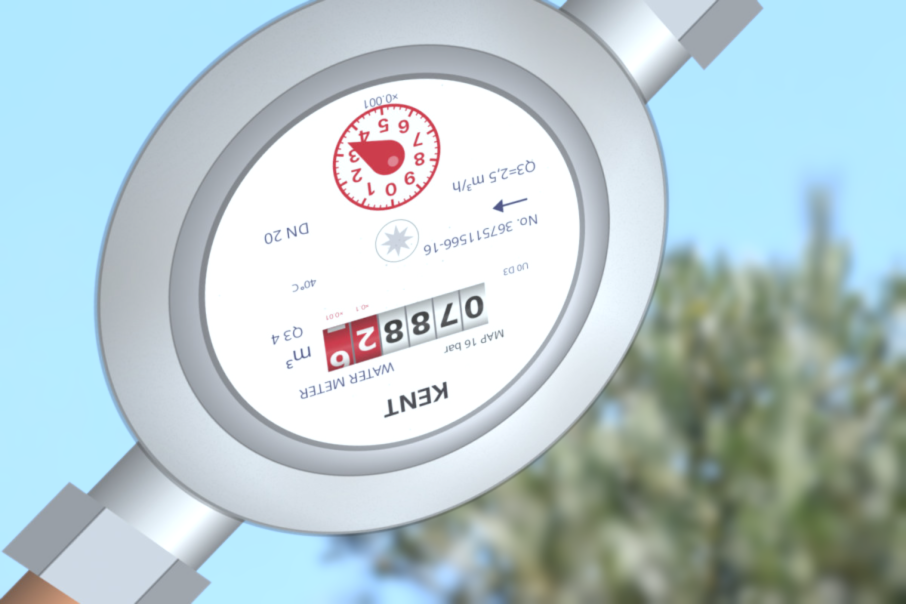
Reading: **788.263** m³
